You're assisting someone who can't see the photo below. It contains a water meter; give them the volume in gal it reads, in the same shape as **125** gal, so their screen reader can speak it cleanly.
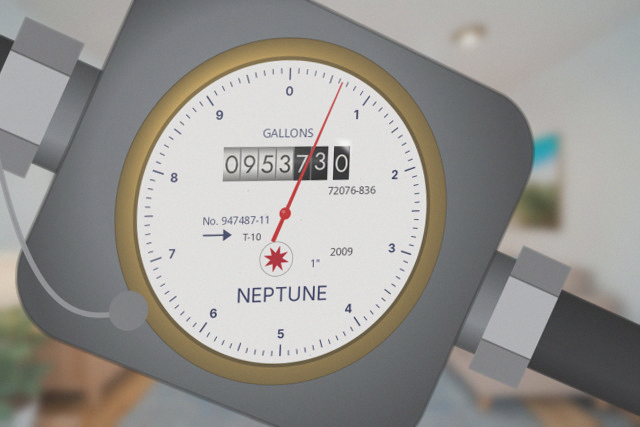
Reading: **953730.6** gal
